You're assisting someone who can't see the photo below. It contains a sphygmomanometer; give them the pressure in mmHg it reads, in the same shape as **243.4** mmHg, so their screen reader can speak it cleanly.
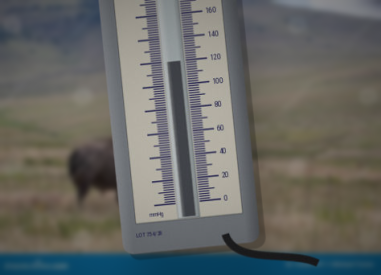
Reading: **120** mmHg
